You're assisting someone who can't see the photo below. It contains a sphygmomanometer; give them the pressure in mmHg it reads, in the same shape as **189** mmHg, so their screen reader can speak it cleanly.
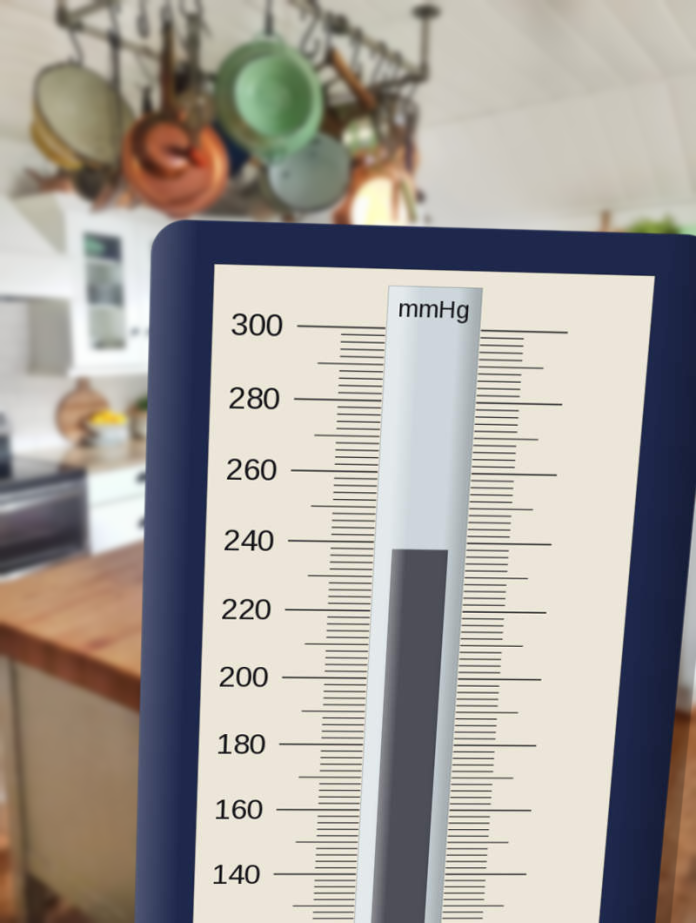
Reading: **238** mmHg
